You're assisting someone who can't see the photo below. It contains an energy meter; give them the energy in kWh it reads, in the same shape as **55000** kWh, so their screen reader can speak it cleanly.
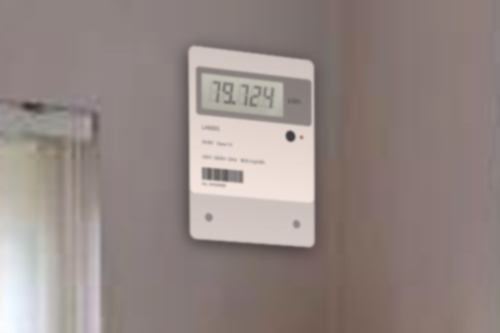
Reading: **79.724** kWh
